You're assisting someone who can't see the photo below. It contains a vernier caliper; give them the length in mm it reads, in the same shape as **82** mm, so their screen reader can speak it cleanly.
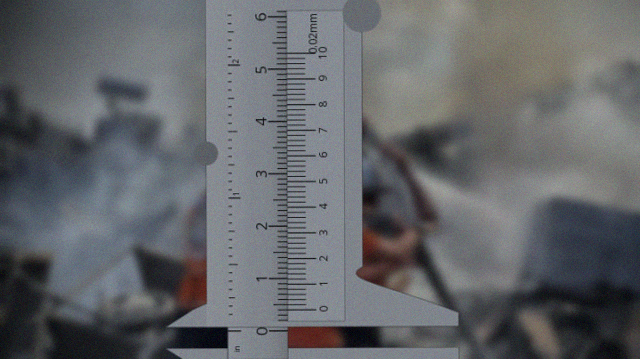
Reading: **4.0** mm
